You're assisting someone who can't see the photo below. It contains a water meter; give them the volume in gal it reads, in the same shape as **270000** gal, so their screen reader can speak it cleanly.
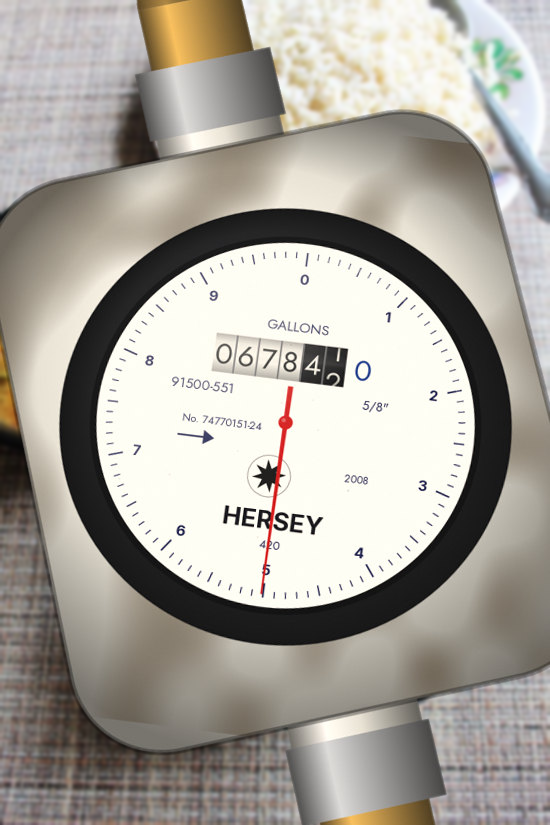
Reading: **678415.0** gal
